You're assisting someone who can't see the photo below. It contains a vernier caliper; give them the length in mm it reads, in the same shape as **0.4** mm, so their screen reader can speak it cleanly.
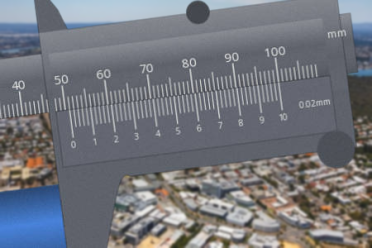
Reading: **51.0** mm
